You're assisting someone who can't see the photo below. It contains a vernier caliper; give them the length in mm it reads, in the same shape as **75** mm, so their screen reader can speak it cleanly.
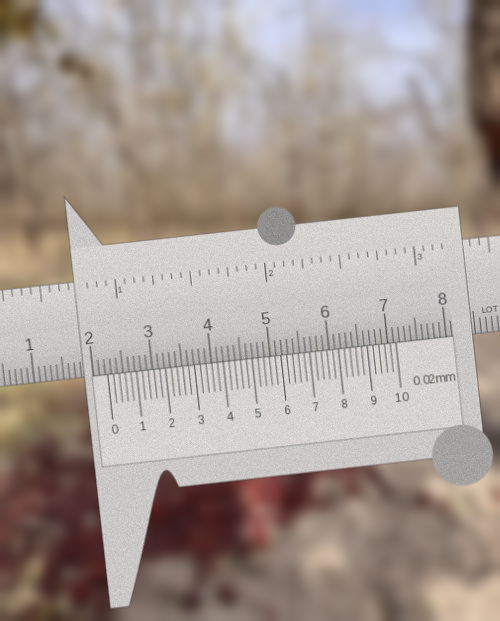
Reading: **22.4** mm
